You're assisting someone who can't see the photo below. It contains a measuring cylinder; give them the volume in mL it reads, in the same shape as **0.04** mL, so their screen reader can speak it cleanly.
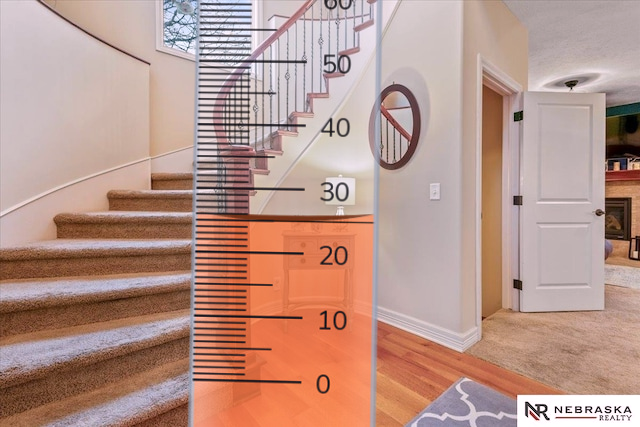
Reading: **25** mL
